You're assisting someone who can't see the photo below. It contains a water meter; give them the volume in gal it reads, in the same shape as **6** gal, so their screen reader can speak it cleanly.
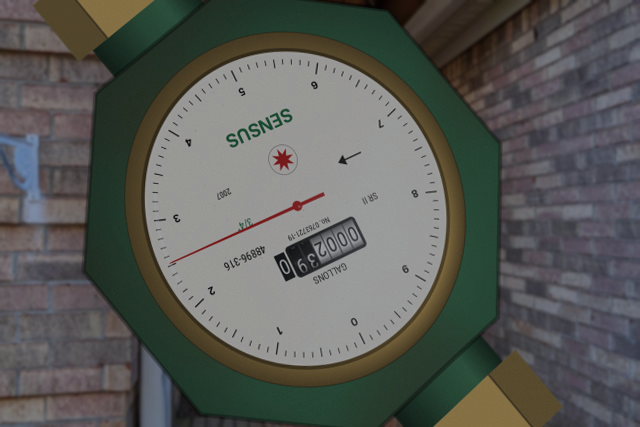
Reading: **2392.5** gal
